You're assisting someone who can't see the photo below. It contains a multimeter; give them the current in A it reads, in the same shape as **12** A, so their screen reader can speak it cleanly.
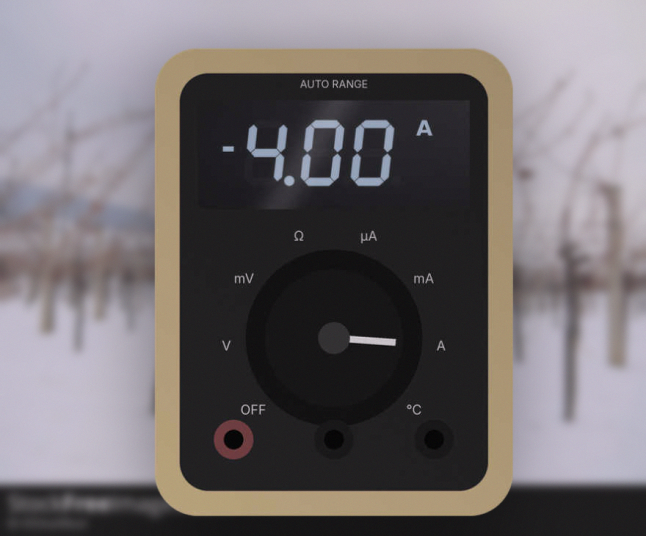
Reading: **-4.00** A
